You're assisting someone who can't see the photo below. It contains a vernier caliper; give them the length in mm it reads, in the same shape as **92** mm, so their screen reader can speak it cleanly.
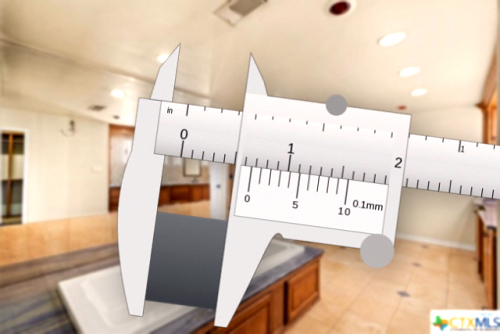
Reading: **6.6** mm
